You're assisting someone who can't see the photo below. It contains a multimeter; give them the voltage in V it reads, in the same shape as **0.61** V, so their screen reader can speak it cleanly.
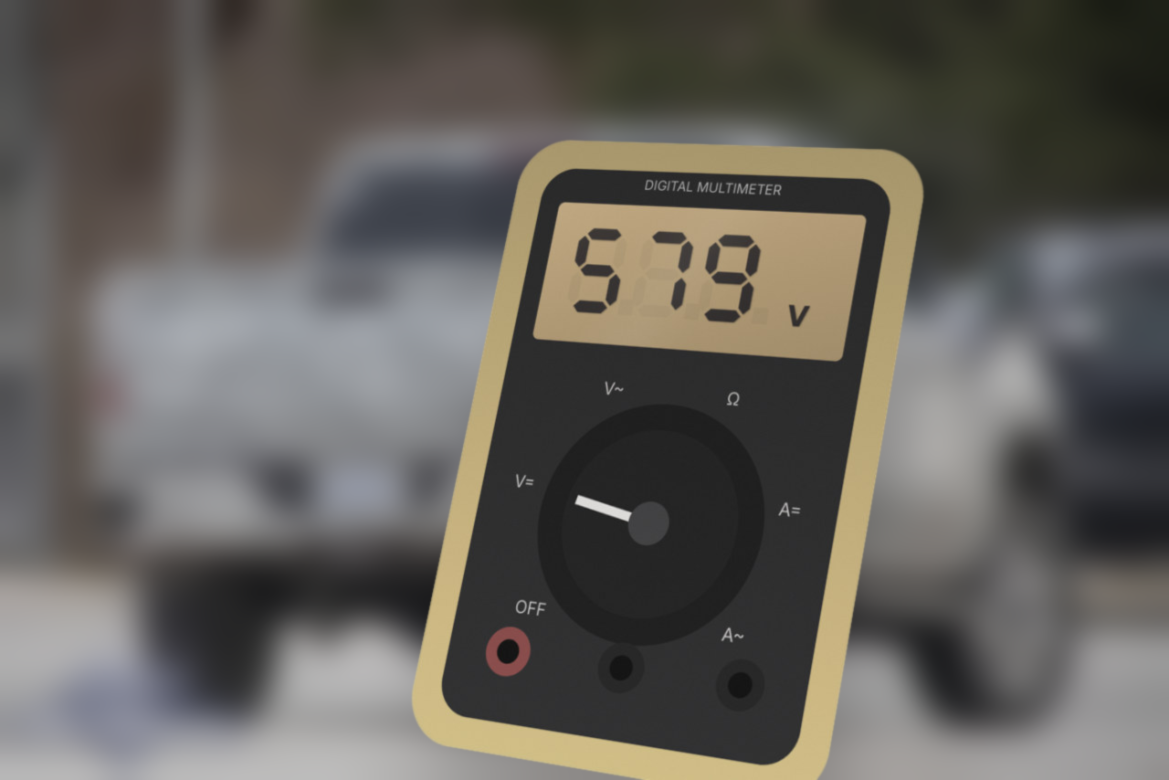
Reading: **579** V
